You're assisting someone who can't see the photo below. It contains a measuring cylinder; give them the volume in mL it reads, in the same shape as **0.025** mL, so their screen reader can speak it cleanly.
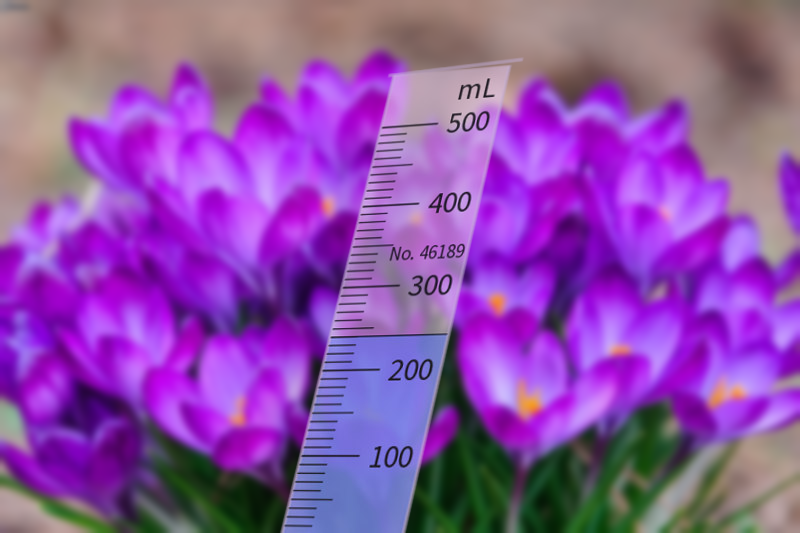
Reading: **240** mL
